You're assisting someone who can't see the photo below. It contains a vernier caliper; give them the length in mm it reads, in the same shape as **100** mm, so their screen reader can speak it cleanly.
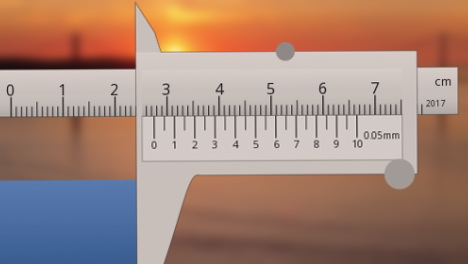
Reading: **27.5** mm
